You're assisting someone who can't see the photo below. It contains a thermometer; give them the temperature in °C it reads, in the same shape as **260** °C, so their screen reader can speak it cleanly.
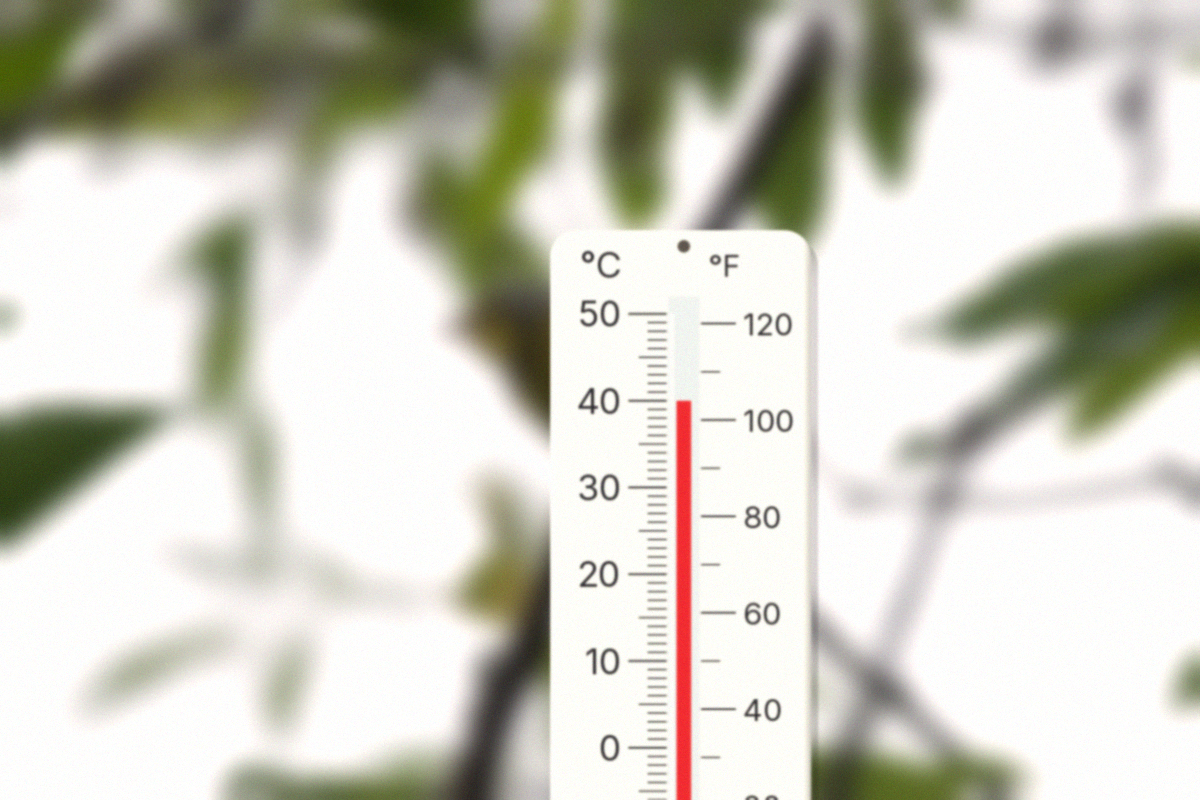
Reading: **40** °C
